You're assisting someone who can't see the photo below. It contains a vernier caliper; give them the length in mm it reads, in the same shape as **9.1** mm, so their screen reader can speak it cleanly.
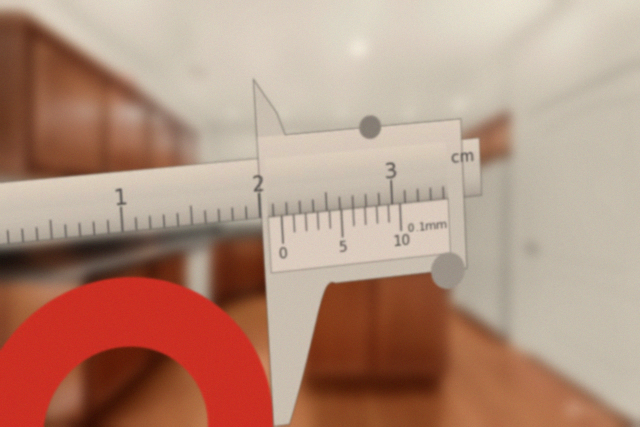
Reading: **21.6** mm
